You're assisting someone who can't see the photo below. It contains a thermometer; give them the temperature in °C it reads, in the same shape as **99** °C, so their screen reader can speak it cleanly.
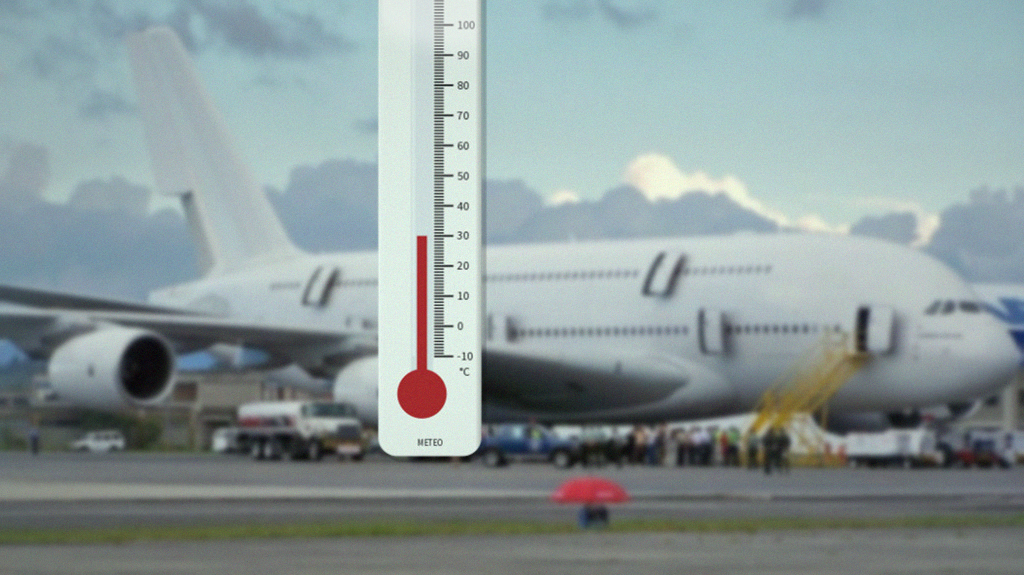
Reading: **30** °C
